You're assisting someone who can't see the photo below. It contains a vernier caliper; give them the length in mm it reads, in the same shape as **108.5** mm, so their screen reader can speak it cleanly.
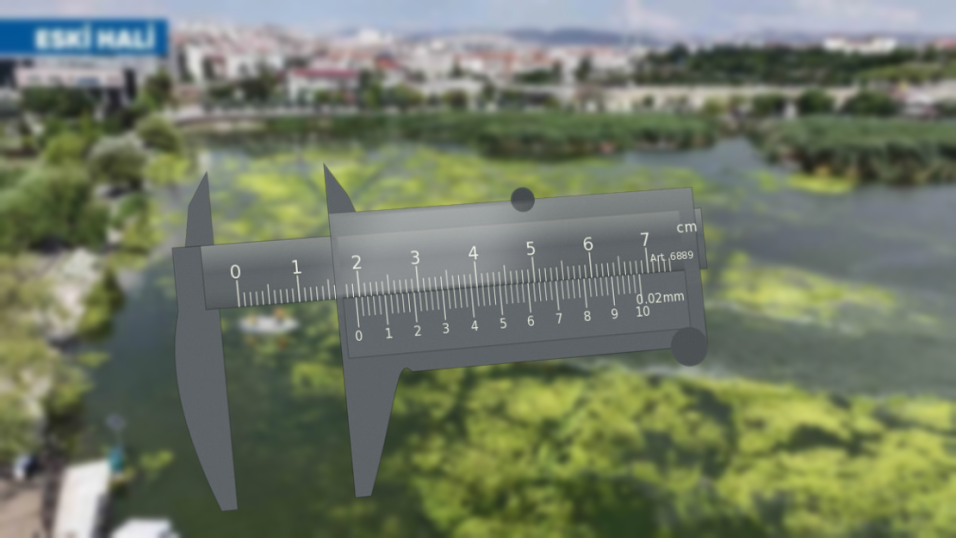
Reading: **19.4** mm
